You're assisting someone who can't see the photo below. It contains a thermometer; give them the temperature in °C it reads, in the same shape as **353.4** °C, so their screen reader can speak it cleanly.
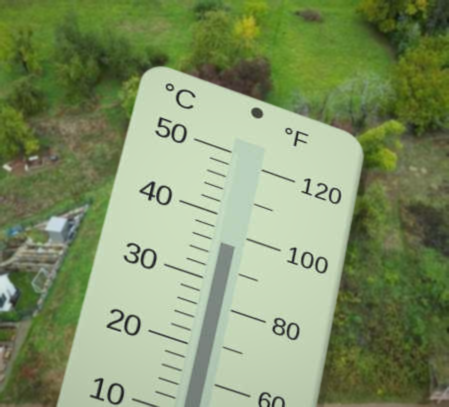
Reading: **36** °C
